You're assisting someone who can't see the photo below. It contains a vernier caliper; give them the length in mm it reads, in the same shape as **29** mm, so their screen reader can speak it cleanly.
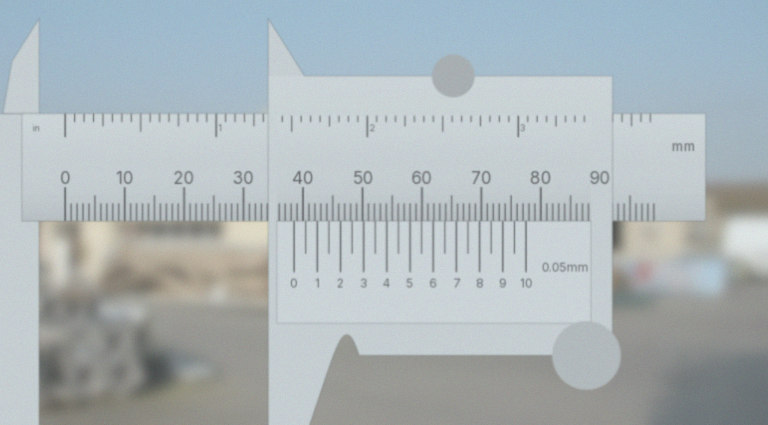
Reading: **38.5** mm
